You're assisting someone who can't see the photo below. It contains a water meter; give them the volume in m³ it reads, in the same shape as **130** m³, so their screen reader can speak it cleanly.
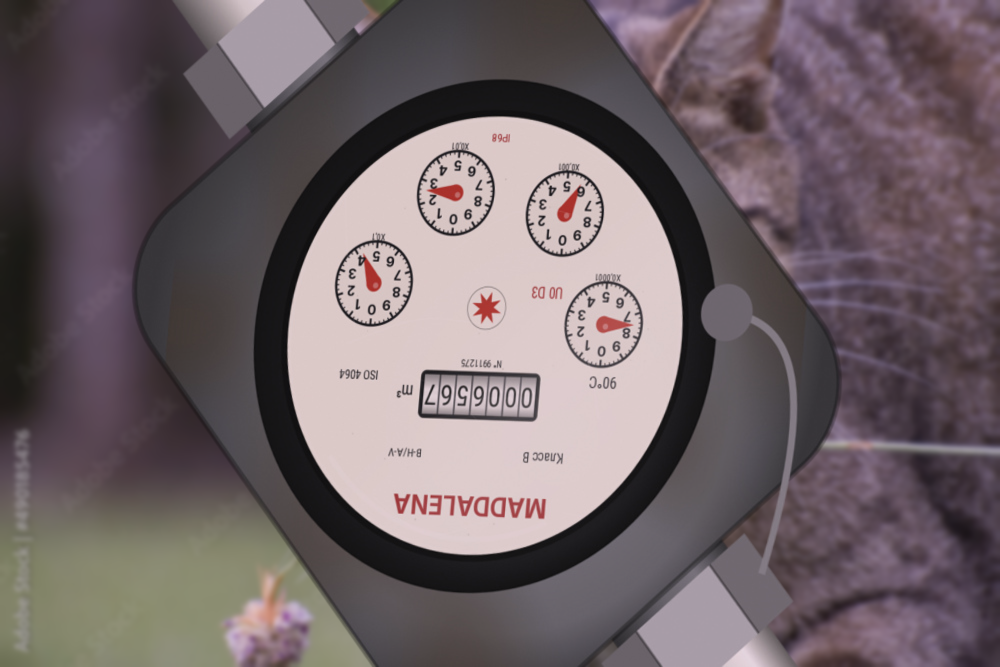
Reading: **6567.4257** m³
